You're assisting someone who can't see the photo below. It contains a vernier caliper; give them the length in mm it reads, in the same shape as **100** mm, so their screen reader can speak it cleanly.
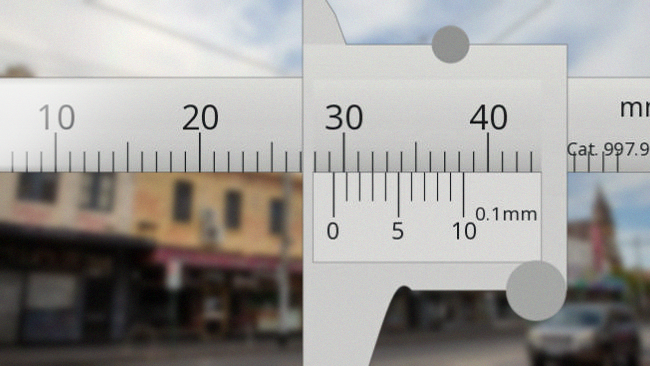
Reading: **29.3** mm
